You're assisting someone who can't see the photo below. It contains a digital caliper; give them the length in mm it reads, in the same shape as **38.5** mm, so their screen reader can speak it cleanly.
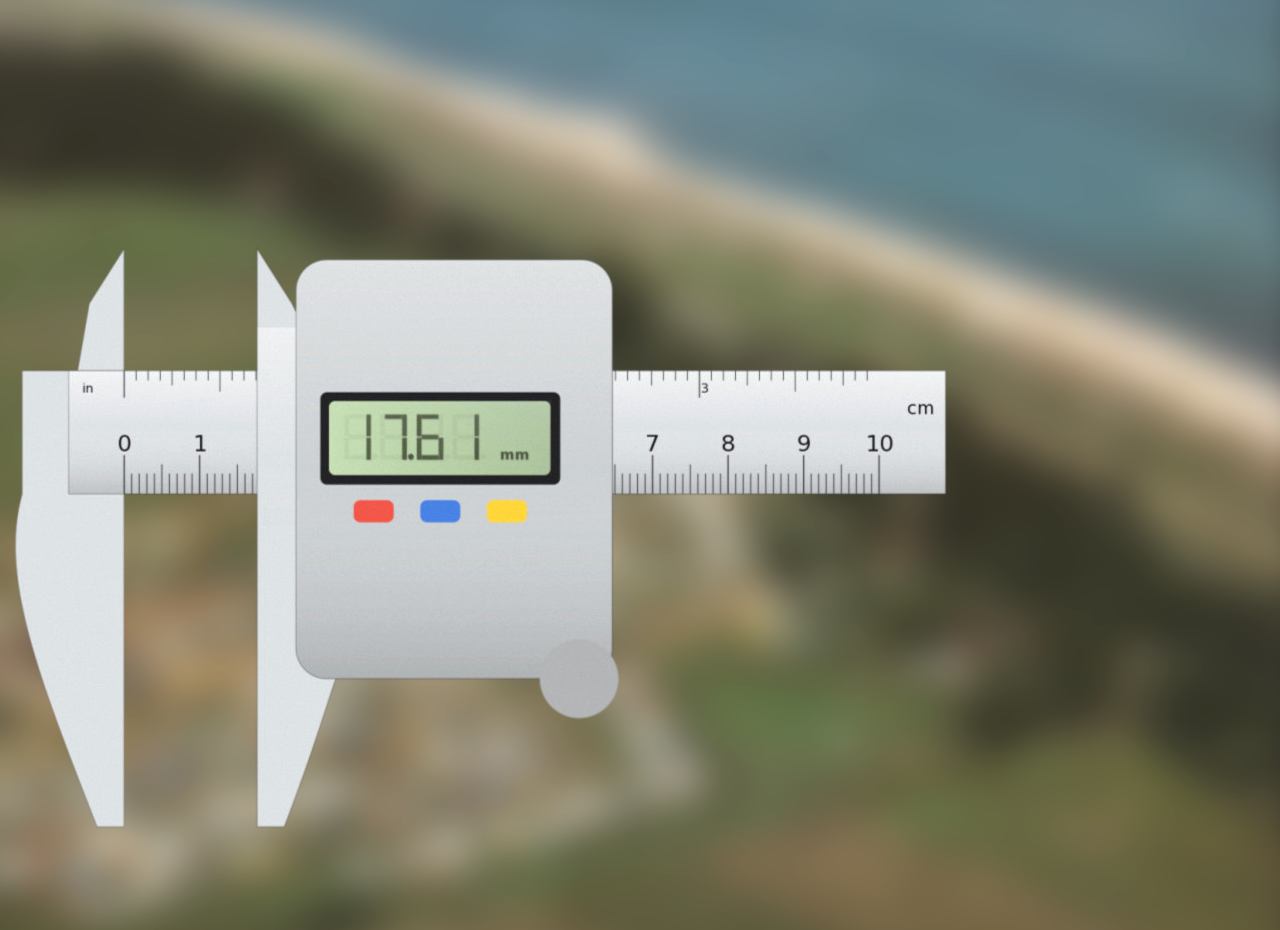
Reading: **17.61** mm
